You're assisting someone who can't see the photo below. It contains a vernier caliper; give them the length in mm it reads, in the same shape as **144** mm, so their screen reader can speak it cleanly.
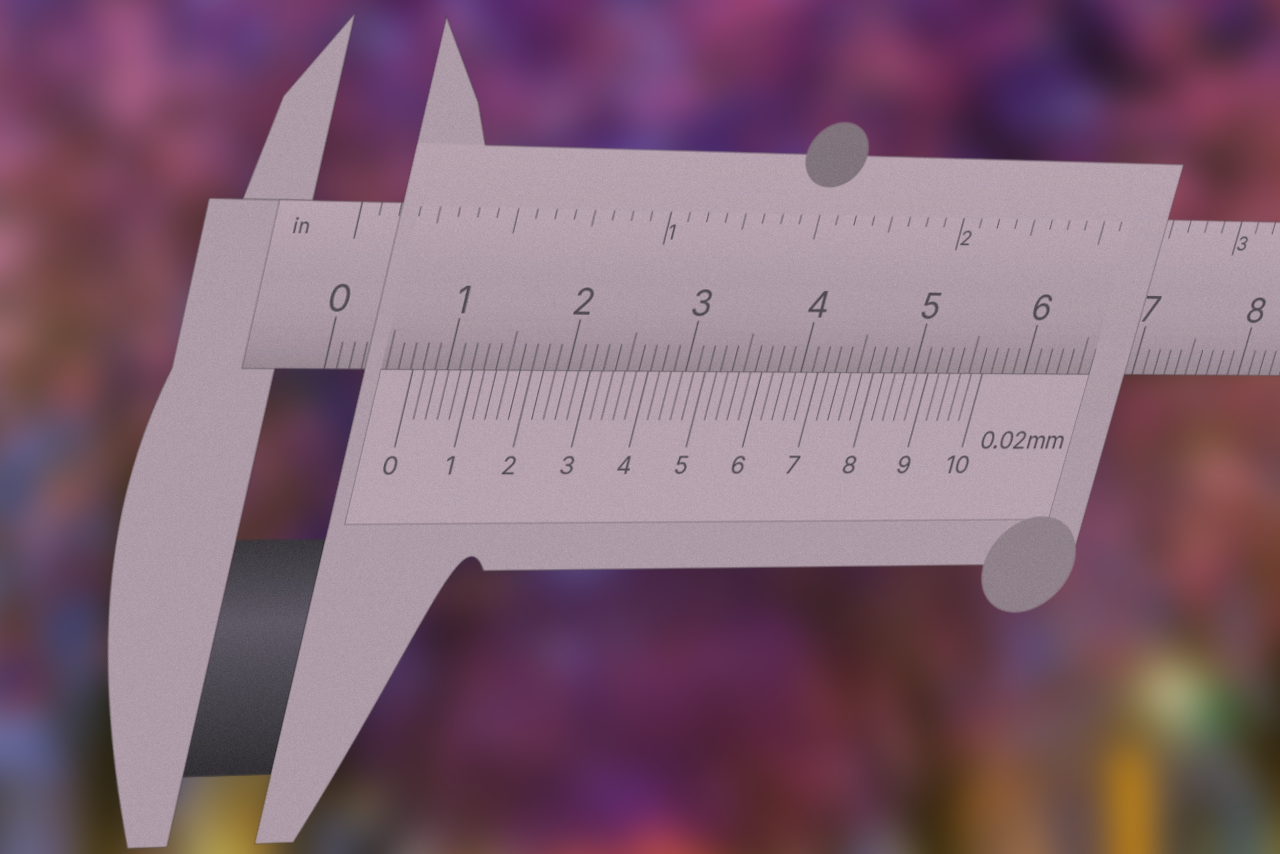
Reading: **7.2** mm
